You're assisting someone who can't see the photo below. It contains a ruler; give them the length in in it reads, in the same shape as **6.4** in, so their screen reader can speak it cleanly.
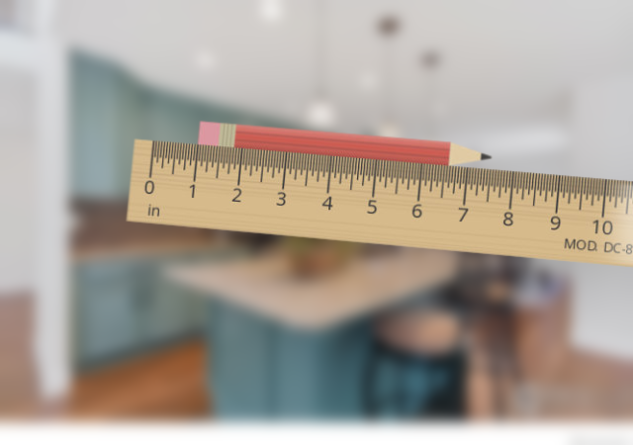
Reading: **6.5** in
